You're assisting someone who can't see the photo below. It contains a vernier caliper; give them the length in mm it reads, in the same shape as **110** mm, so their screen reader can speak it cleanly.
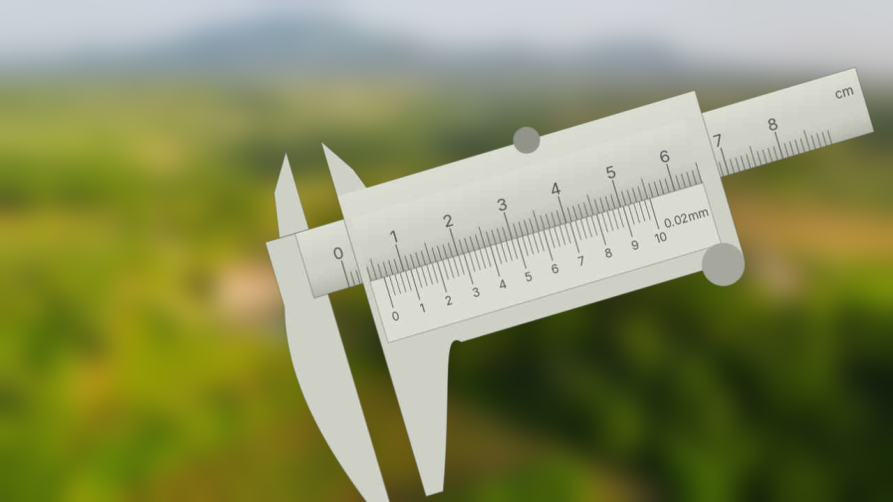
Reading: **6.4** mm
